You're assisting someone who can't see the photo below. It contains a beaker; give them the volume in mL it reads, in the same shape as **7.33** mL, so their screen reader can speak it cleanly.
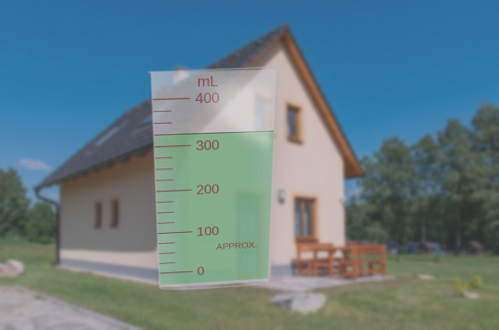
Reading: **325** mL
